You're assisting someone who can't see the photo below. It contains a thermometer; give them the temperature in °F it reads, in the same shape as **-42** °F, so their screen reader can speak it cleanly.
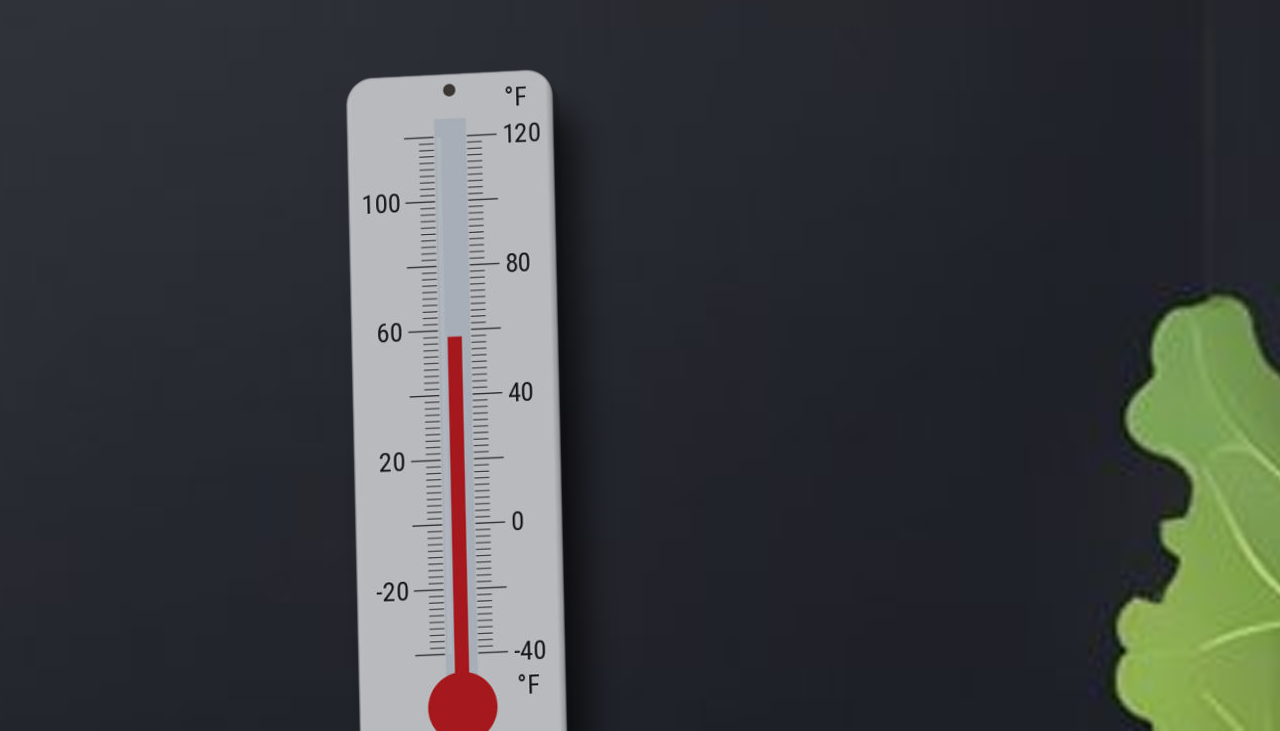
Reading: **58** °F
